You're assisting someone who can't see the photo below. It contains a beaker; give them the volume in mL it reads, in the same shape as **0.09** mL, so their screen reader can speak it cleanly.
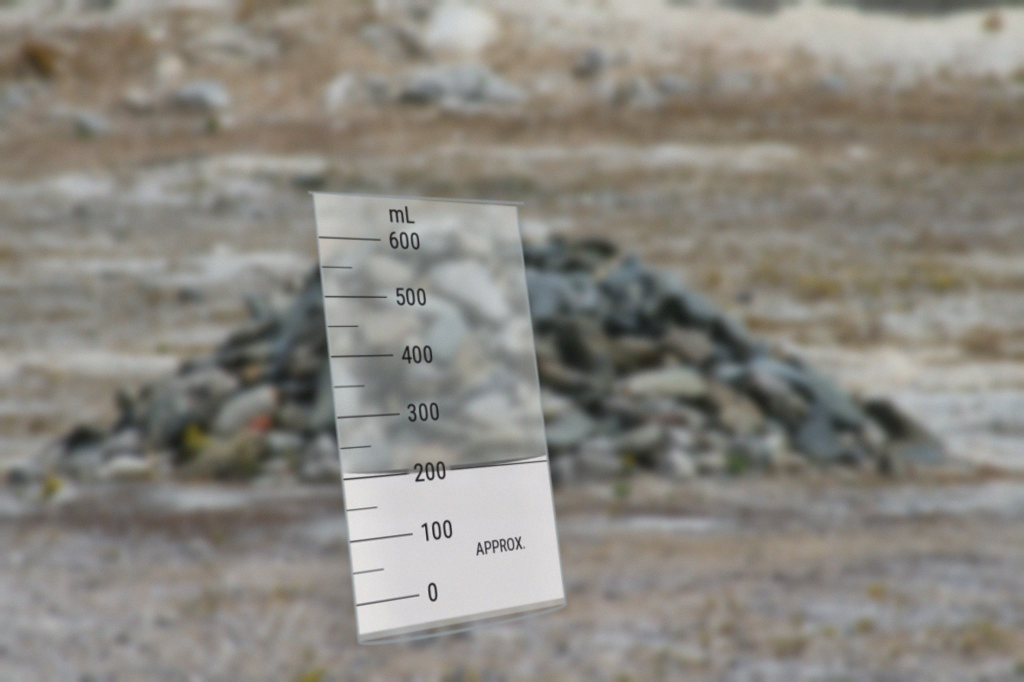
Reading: **200** mL
